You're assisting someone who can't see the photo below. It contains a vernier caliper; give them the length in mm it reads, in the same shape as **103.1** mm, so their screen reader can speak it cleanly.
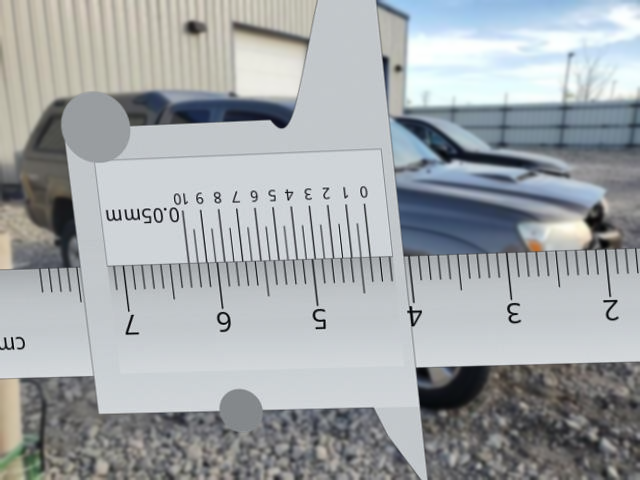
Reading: **44.0** mm
